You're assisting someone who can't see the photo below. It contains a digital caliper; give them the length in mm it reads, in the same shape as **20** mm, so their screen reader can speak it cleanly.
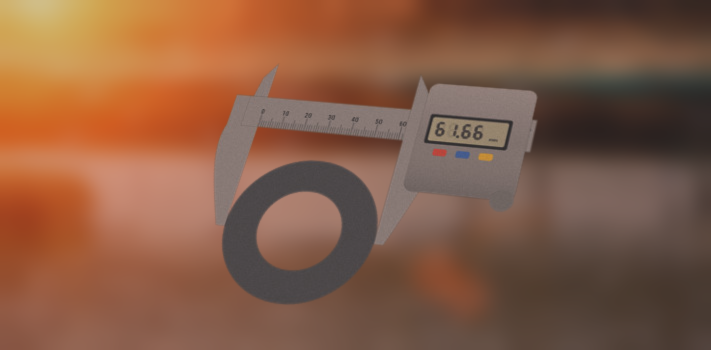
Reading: **61.66** mm
